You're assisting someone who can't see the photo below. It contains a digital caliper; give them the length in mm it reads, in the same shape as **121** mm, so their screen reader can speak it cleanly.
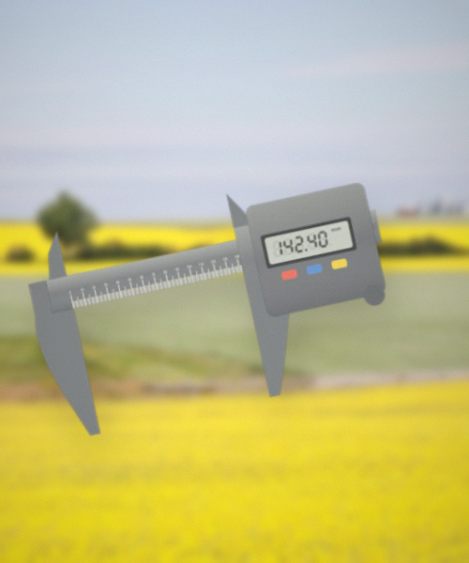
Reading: **142.40** mm
